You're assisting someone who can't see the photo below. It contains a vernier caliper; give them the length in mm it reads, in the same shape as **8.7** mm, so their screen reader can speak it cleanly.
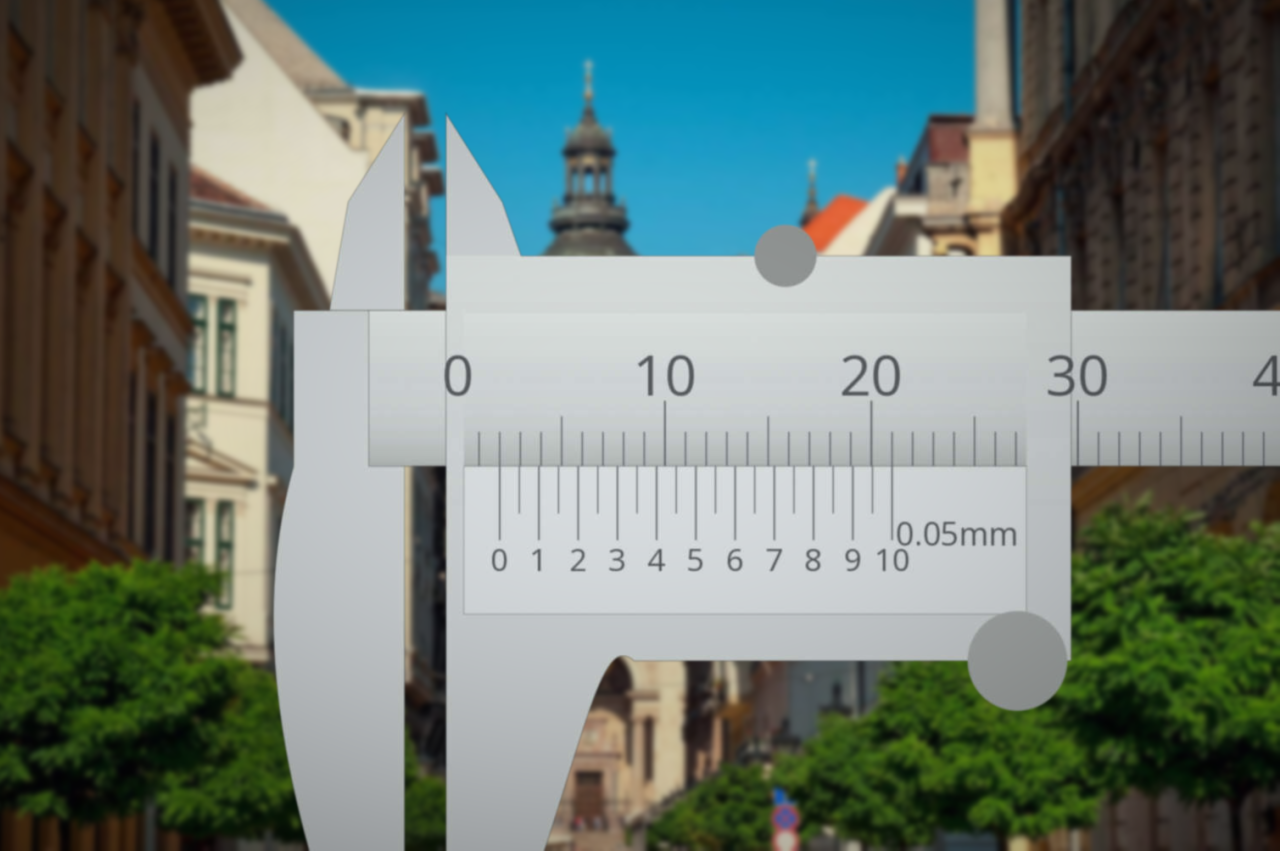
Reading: **2.0** mm
